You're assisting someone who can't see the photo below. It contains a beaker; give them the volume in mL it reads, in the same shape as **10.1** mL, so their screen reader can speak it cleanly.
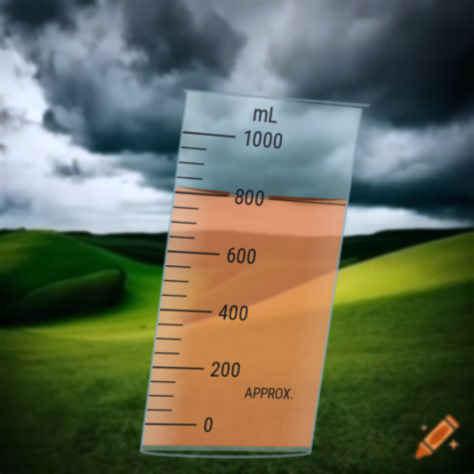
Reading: **800** mL
